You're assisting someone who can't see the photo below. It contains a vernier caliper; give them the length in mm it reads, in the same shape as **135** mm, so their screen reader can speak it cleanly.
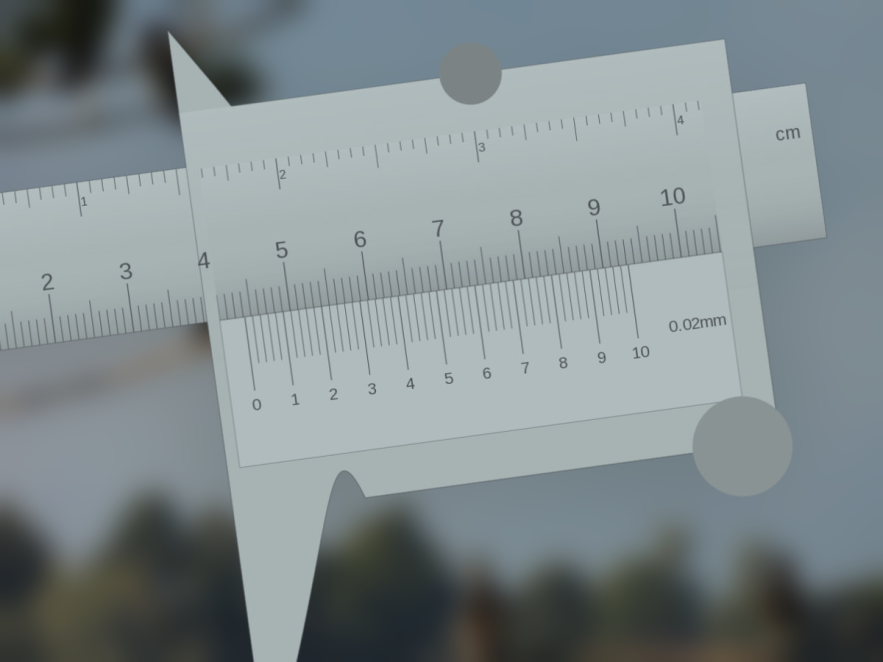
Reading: **44.2** mm
